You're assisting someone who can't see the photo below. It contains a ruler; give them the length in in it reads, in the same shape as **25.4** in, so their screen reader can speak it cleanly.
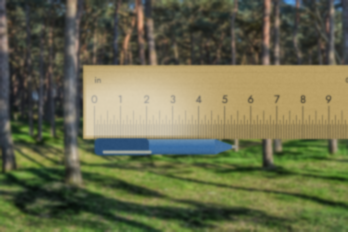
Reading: **5.5** in
